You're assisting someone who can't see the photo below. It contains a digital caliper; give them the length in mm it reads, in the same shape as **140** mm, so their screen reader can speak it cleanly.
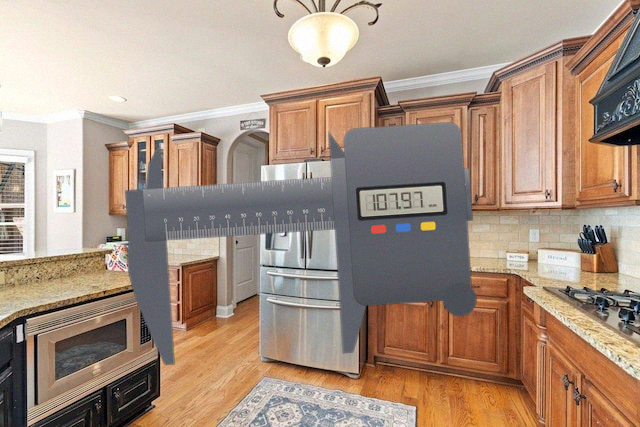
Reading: **107.97** mm
